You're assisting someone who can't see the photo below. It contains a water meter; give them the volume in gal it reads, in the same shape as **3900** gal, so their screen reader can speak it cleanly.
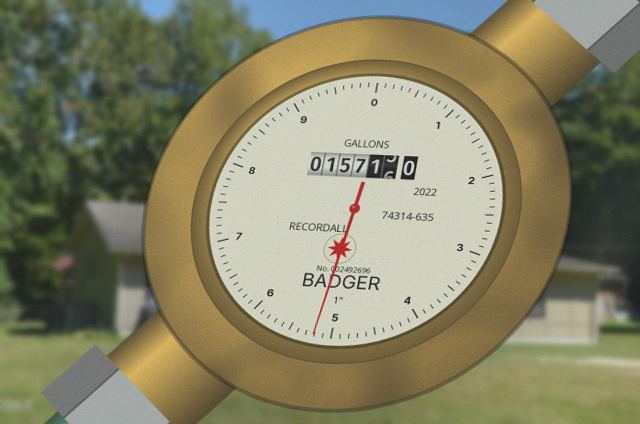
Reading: **157155.2** gal
